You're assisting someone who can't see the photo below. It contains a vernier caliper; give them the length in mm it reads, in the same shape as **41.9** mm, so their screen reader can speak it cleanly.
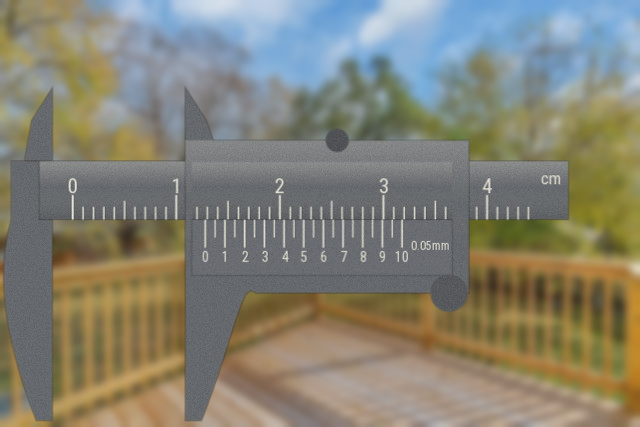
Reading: **12.8** mm
